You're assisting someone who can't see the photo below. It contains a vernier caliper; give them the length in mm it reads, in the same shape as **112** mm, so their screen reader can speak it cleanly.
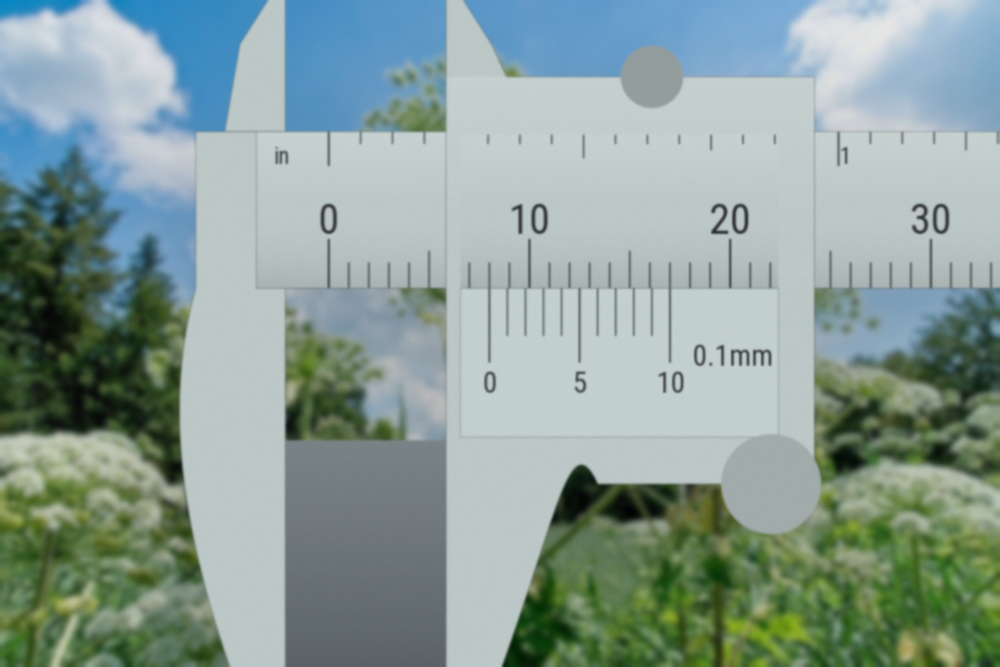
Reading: **8.0** mm
